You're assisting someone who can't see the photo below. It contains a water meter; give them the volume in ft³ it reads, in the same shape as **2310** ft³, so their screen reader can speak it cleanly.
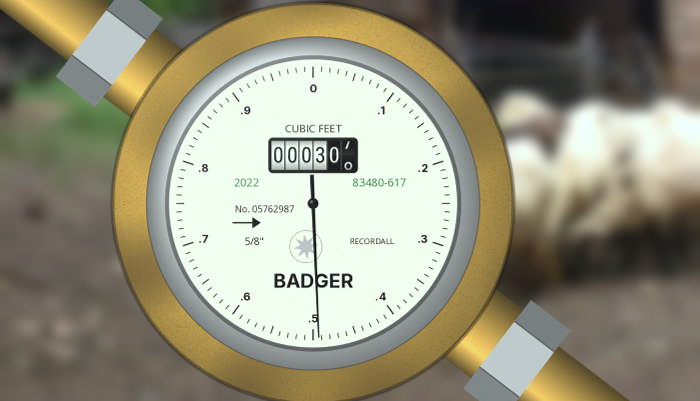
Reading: **307.49** ft³
